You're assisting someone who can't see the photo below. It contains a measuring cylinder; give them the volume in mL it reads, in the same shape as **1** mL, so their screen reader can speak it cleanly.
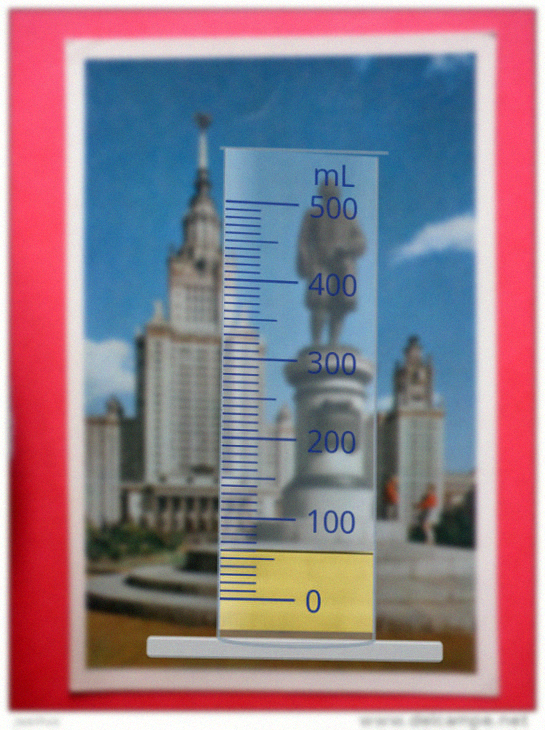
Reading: **60** mL
